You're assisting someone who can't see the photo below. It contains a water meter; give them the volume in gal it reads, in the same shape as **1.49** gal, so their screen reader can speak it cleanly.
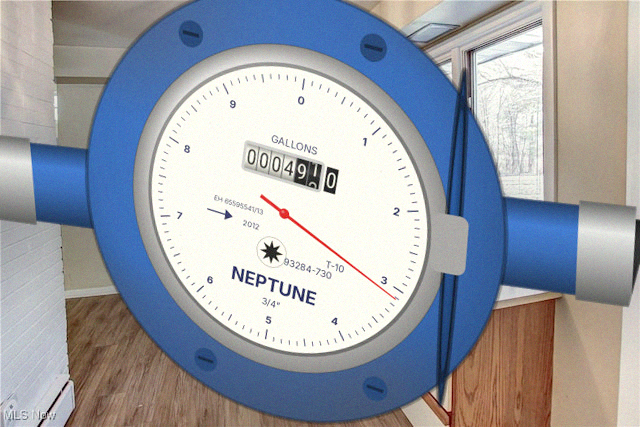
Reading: **4913.1** gal
